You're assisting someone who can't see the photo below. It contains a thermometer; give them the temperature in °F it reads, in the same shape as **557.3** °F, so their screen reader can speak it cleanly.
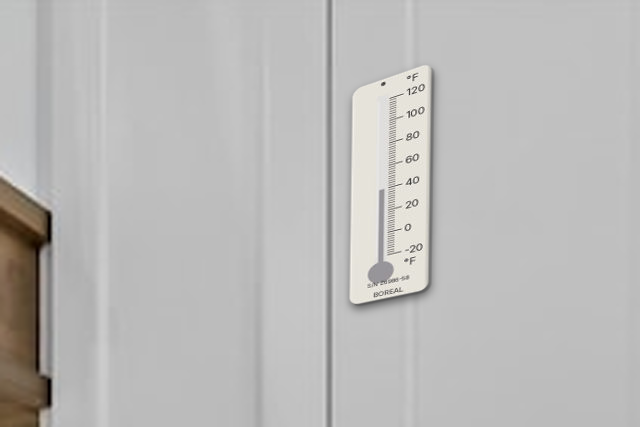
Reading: **40** °F
